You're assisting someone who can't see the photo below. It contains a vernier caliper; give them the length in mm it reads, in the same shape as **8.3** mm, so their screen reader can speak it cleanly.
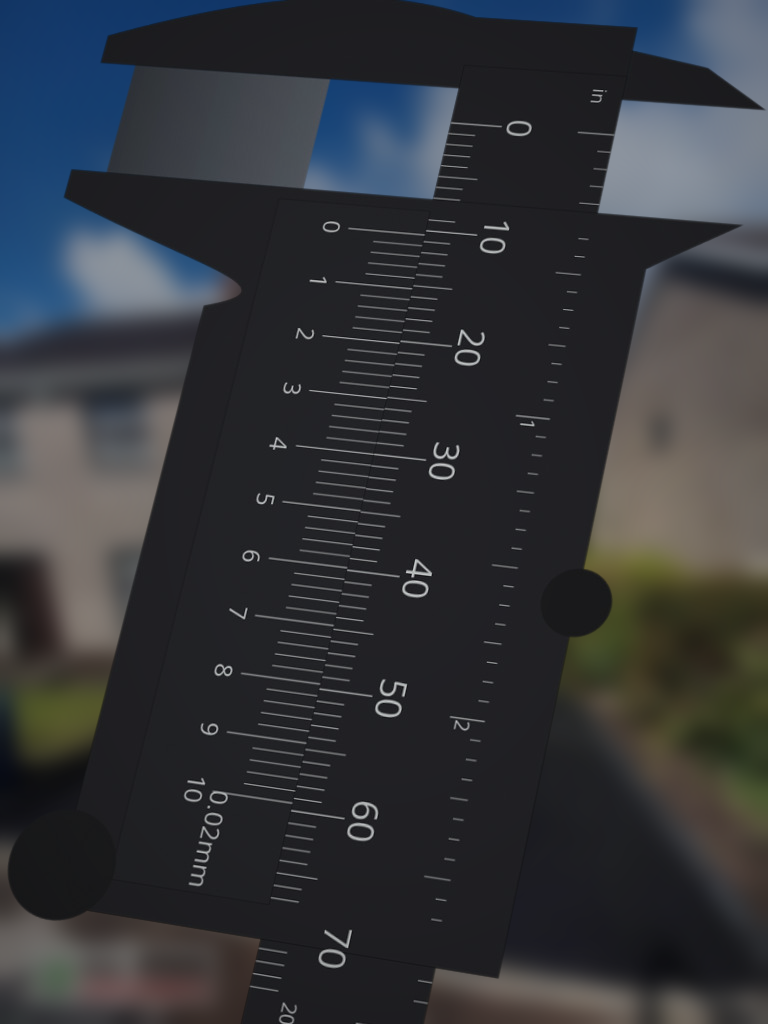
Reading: **10.4** mm
